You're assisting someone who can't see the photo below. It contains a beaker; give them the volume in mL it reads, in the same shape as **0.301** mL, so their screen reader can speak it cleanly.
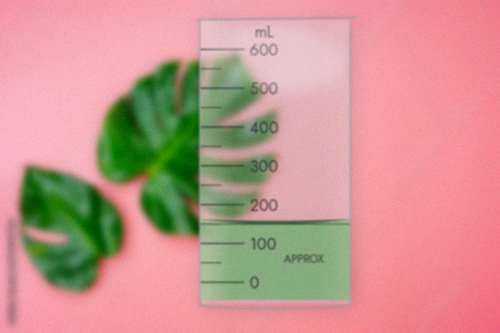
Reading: **150** mL
